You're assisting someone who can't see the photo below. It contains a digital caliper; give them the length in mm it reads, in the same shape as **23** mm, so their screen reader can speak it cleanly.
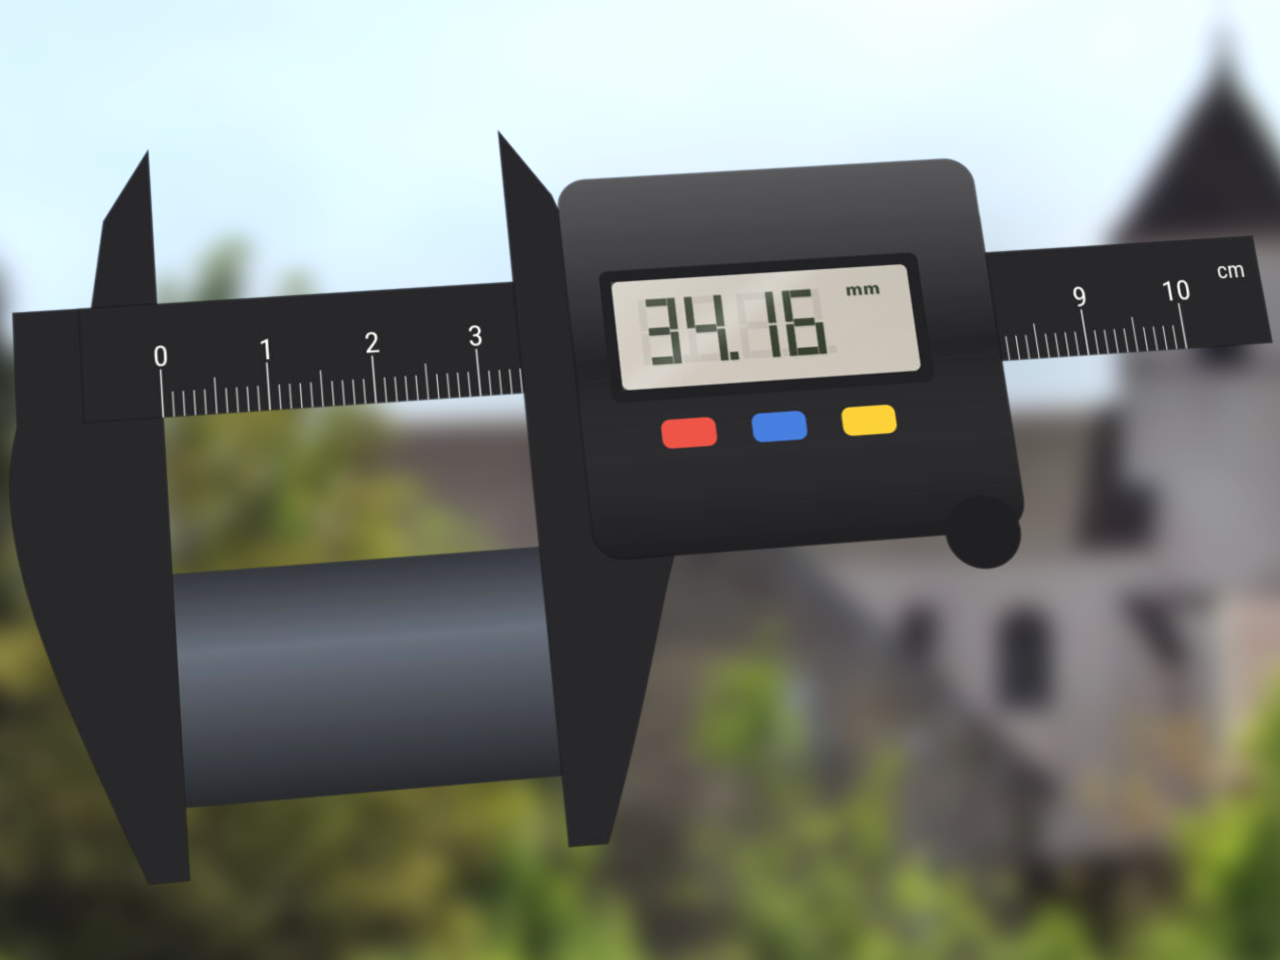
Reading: **34.16** mm
